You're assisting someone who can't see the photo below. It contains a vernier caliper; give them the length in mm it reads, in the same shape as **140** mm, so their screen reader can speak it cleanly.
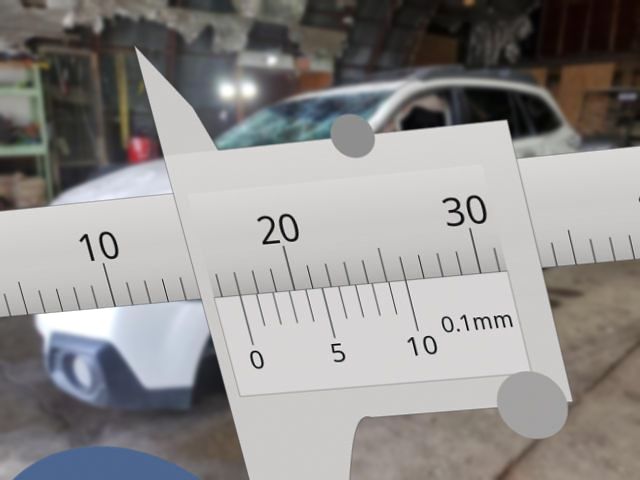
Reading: **17.0** mm
